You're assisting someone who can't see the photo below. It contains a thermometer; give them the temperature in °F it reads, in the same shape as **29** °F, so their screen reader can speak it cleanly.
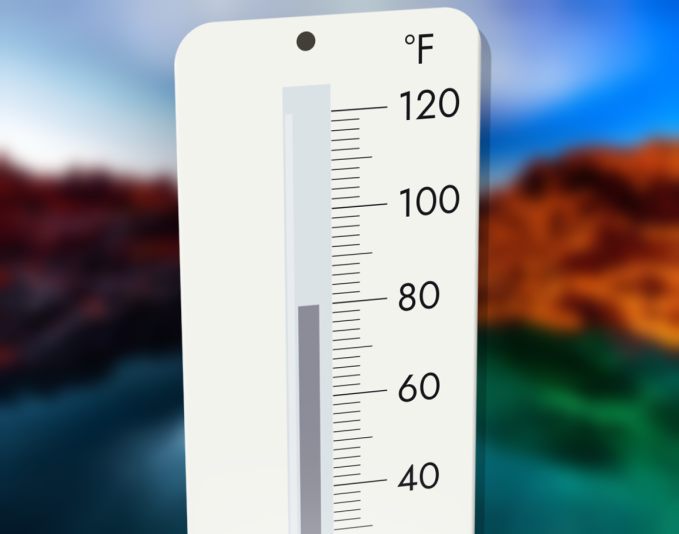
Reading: **80** °F
